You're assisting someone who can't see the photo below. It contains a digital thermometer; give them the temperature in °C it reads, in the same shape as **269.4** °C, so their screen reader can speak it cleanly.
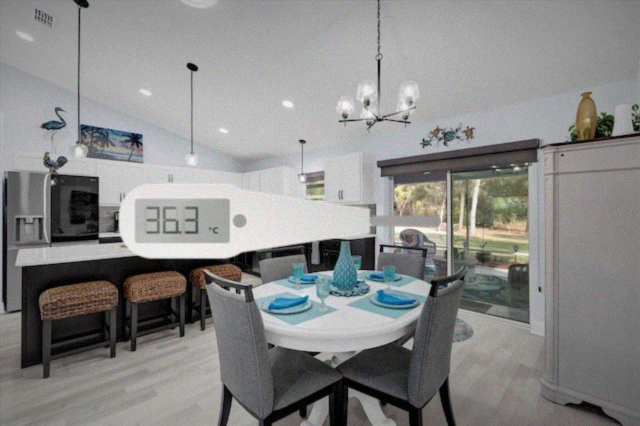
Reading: **36.3** °C
